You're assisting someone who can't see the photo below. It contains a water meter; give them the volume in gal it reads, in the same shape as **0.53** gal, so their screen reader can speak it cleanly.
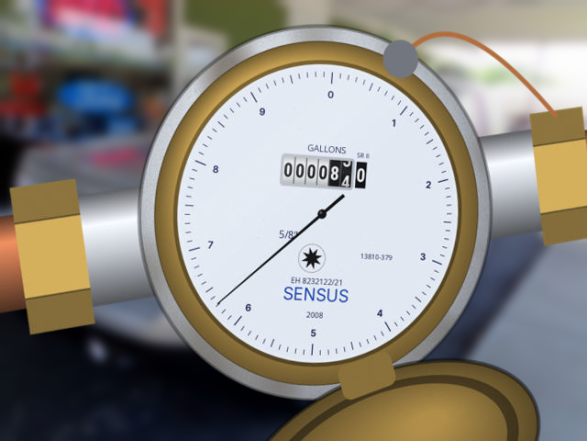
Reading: **836.3** gal
